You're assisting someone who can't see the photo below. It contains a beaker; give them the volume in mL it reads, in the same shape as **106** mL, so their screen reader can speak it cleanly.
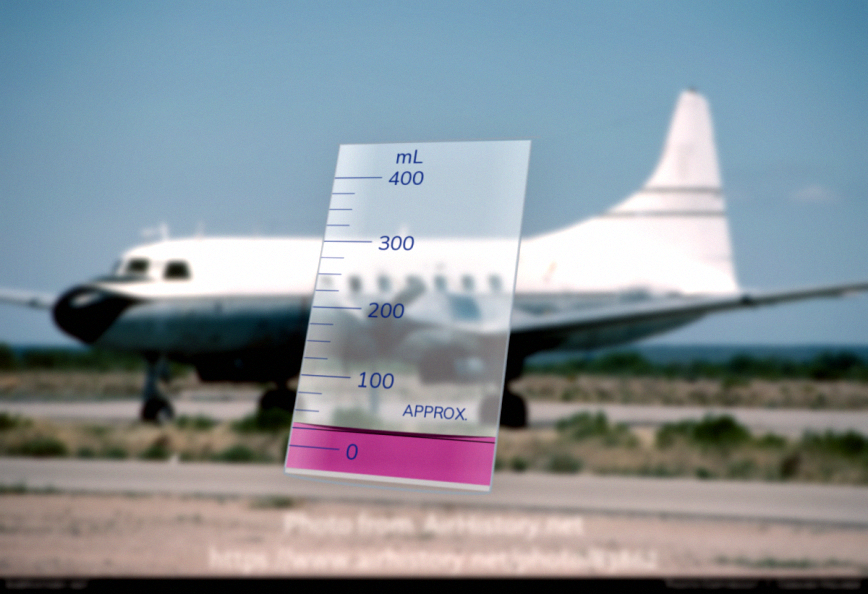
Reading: **25** mL
